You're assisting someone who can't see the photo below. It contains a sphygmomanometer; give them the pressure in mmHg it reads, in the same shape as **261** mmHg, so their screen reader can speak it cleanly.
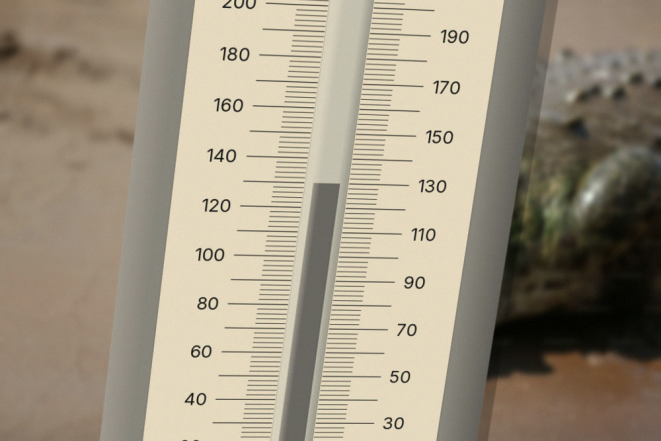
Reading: **130** mmHg
